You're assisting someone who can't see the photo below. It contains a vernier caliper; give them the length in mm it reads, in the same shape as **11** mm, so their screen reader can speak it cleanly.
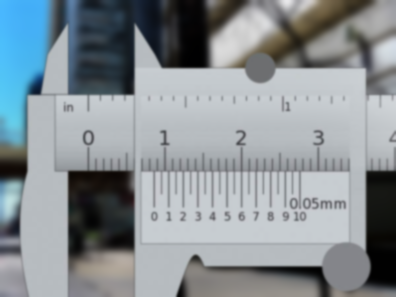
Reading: **8.6** mm
